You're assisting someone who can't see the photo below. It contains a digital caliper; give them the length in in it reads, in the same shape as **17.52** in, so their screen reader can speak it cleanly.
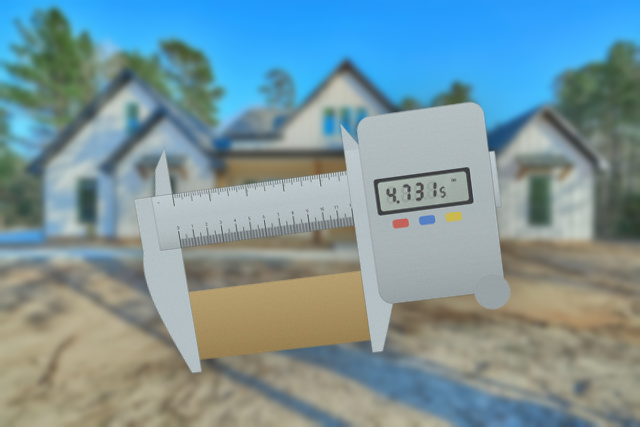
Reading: **4.7315** in
